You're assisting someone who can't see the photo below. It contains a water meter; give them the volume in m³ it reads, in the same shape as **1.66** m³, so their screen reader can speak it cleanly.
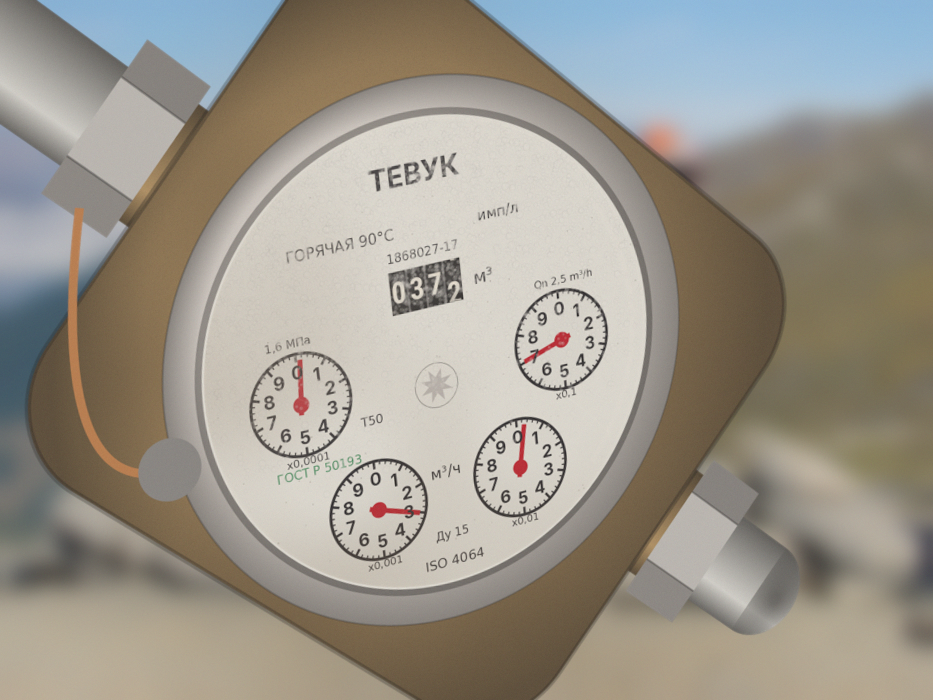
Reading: **371.7030** m³
